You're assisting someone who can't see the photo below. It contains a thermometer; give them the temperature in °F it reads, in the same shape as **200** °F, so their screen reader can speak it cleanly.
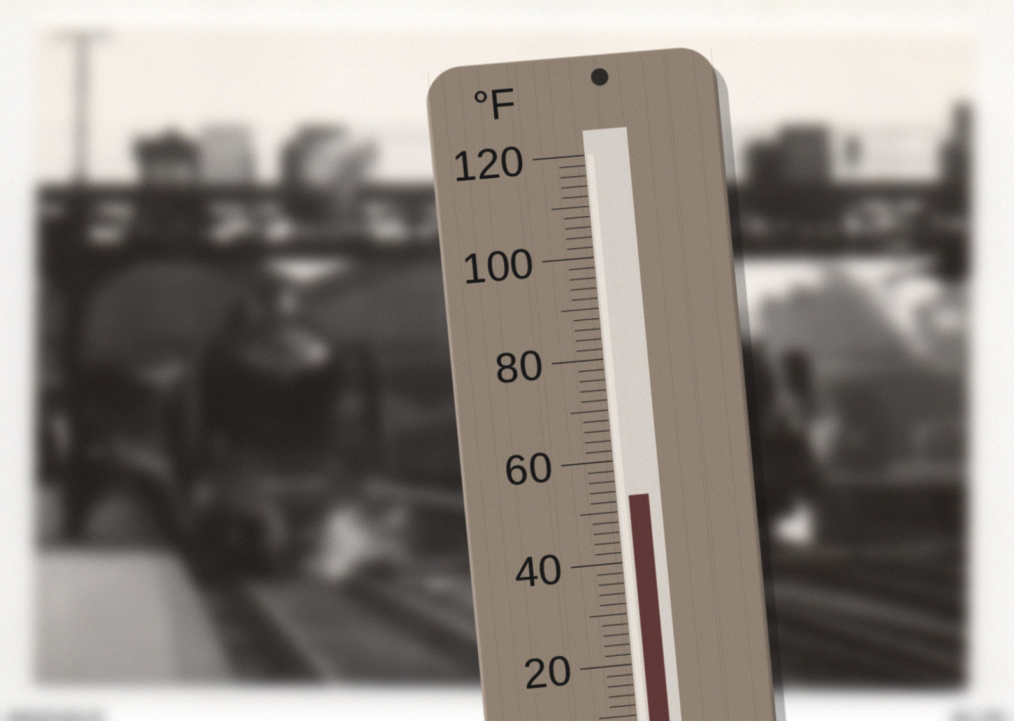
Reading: **53** °F
